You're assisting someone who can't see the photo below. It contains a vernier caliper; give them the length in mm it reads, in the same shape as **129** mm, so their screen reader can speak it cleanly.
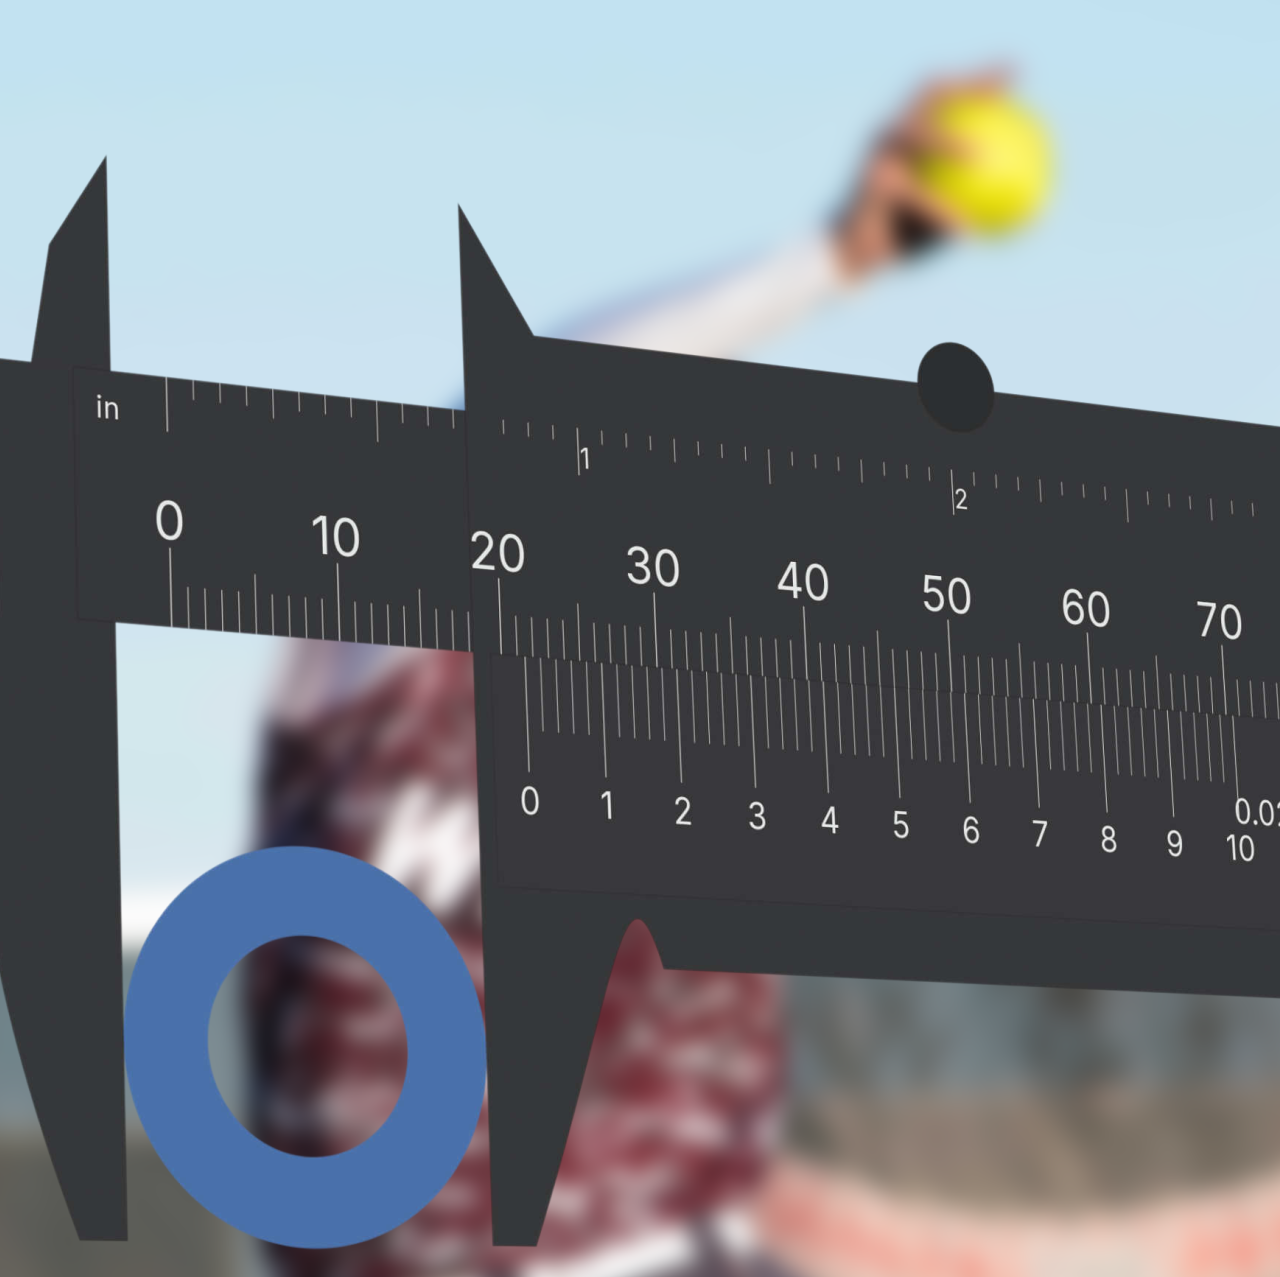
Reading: **21.5** mm
